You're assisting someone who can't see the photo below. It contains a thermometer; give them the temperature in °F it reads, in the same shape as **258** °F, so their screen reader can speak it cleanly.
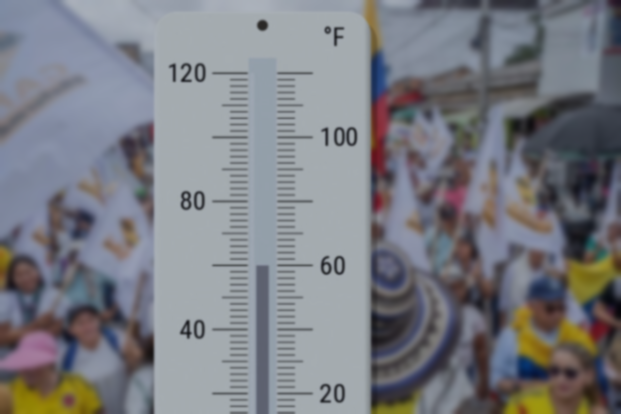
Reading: **60** °F
